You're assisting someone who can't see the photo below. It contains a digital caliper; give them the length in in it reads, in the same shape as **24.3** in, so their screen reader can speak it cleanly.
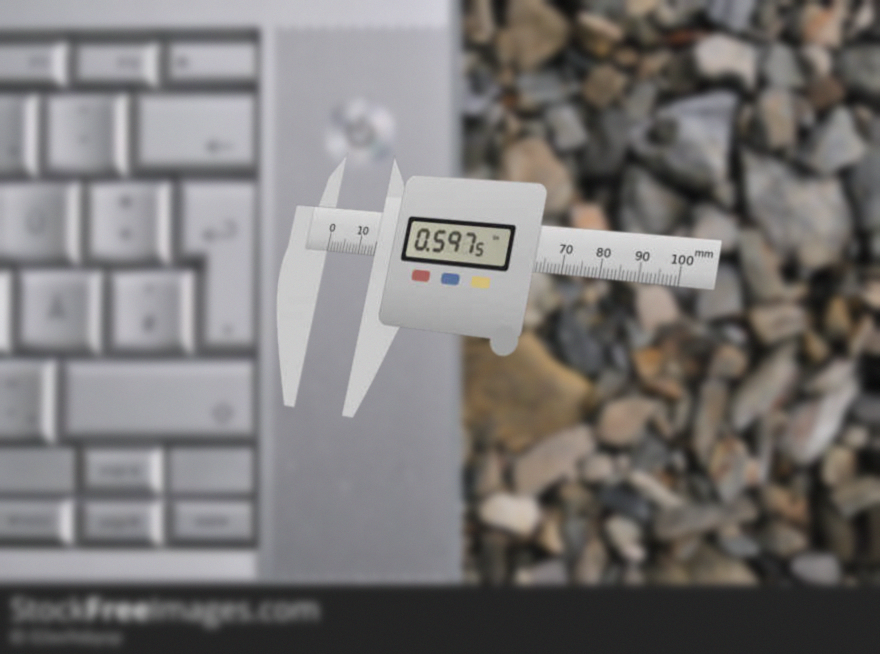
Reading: **0.5975** in
